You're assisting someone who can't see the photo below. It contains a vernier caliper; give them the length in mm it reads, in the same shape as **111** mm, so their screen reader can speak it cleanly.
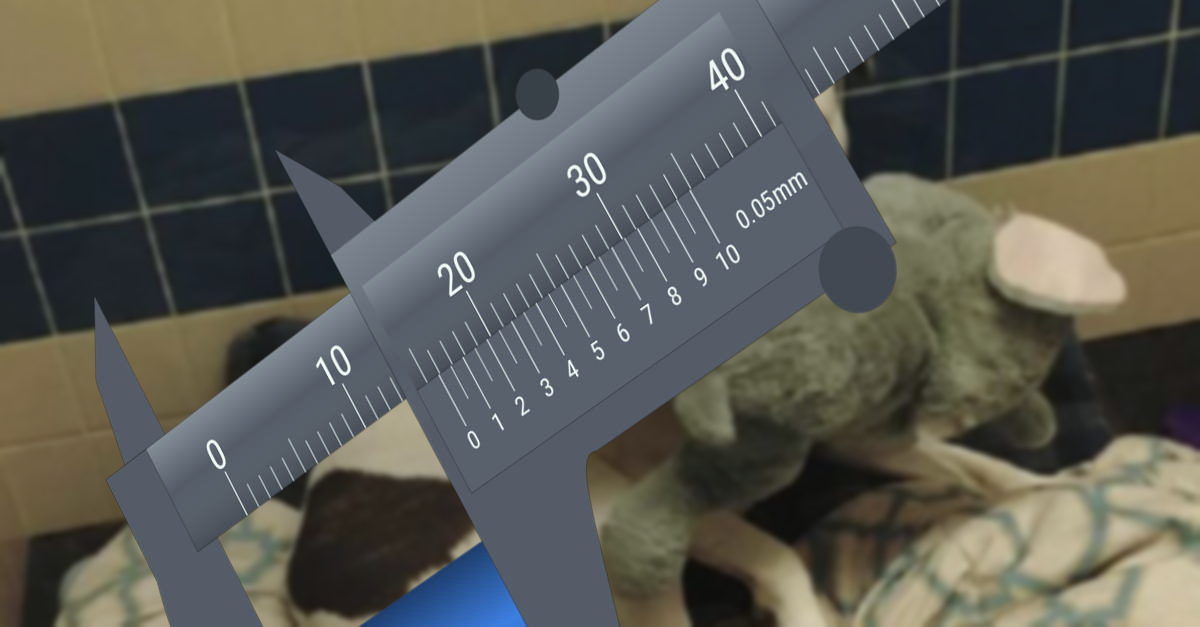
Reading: **15.9** mm
